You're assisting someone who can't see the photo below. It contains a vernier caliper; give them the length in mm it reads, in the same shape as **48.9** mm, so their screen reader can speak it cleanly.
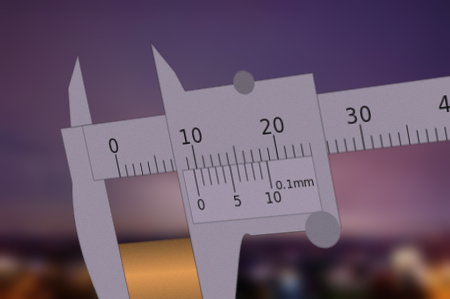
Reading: **9.6** mm
